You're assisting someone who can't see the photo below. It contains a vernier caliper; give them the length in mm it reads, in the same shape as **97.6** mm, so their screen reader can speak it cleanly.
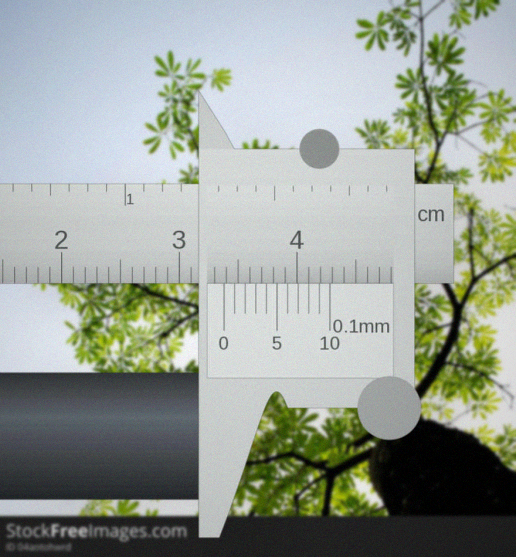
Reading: **33.8** mm
